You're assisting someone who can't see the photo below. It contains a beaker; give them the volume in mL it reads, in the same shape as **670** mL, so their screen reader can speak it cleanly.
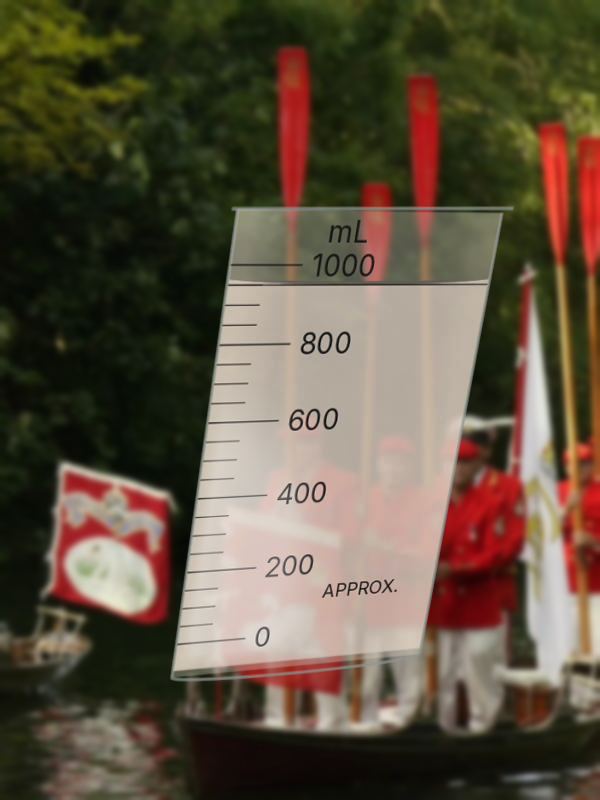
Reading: **950** mL
